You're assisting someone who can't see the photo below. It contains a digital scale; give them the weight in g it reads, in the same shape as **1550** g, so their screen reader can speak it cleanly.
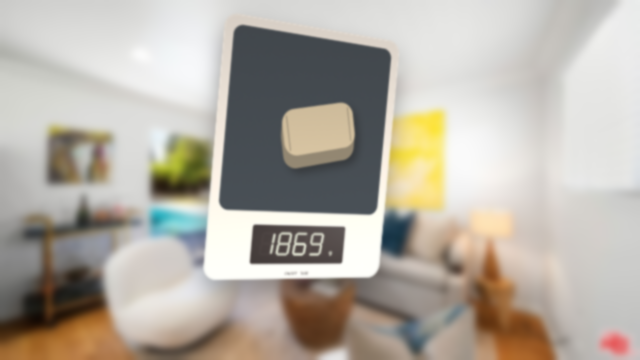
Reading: **1869** g
